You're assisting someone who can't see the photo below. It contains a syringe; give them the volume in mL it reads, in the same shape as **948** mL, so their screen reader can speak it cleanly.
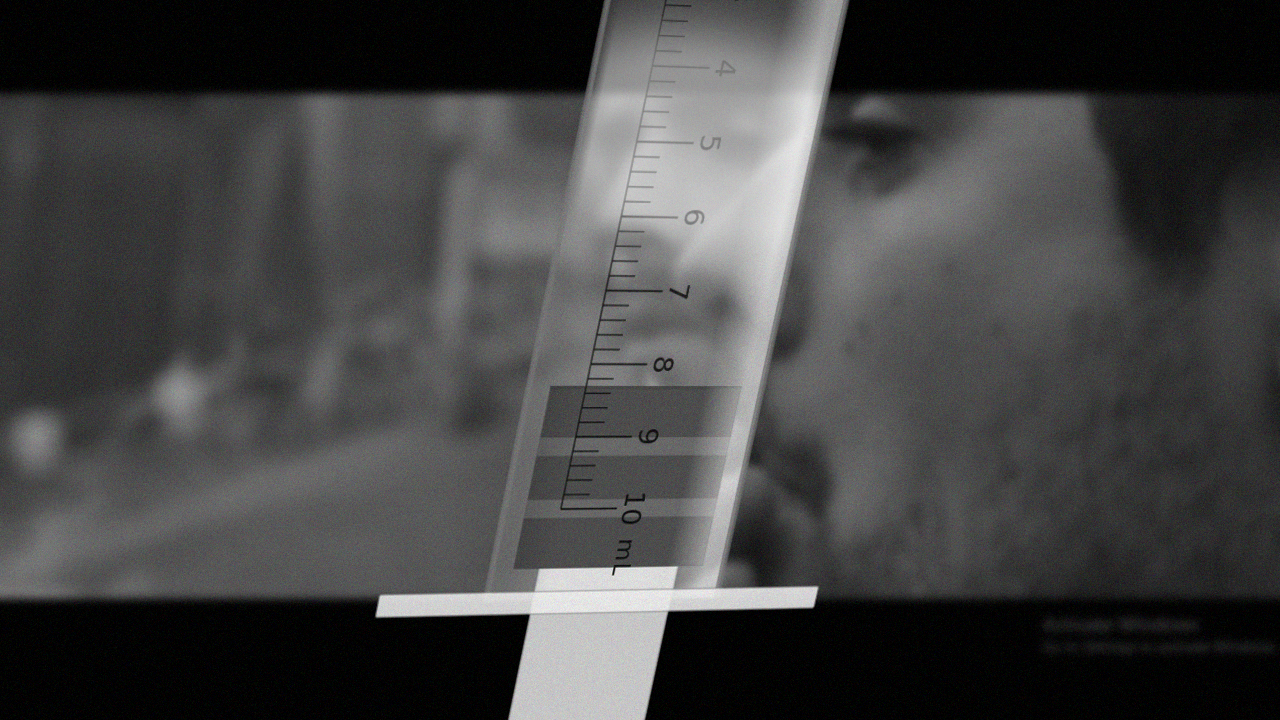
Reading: **8.3** mL
